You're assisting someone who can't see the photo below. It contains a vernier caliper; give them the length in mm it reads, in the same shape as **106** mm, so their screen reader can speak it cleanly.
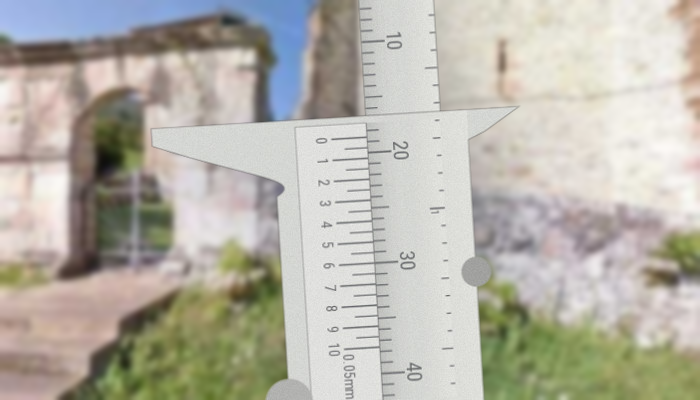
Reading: **18.6** mm
